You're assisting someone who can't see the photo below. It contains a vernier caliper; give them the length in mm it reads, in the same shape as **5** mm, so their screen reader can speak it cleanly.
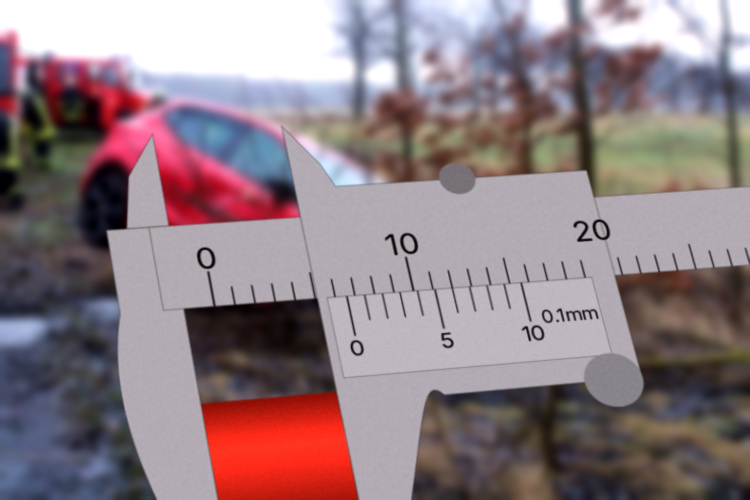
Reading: **6.6** mm
